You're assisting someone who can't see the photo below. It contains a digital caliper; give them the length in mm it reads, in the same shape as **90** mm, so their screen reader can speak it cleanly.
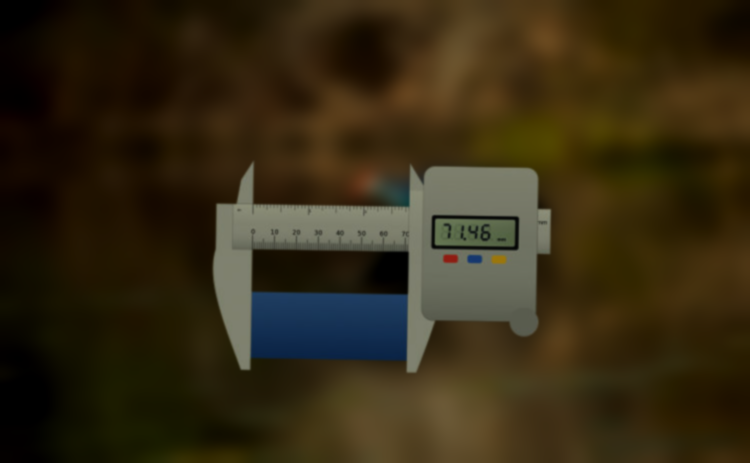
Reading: **71.46** mm
